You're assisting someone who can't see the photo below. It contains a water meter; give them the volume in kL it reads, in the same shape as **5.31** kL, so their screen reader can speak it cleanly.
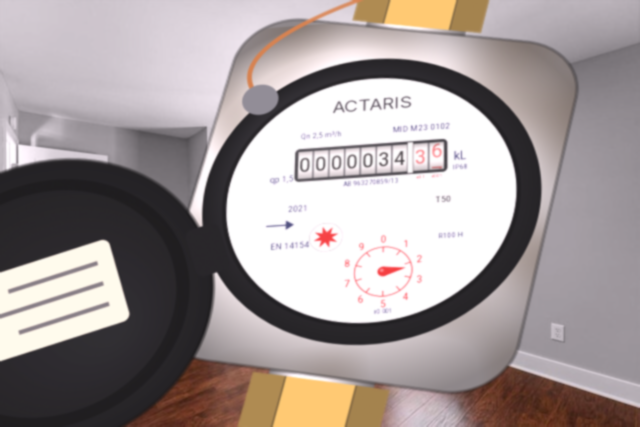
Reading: **34.362** kL
